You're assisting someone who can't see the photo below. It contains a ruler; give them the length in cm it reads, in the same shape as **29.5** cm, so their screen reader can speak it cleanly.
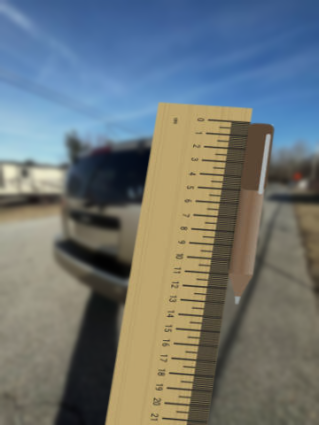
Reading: **13** cm
